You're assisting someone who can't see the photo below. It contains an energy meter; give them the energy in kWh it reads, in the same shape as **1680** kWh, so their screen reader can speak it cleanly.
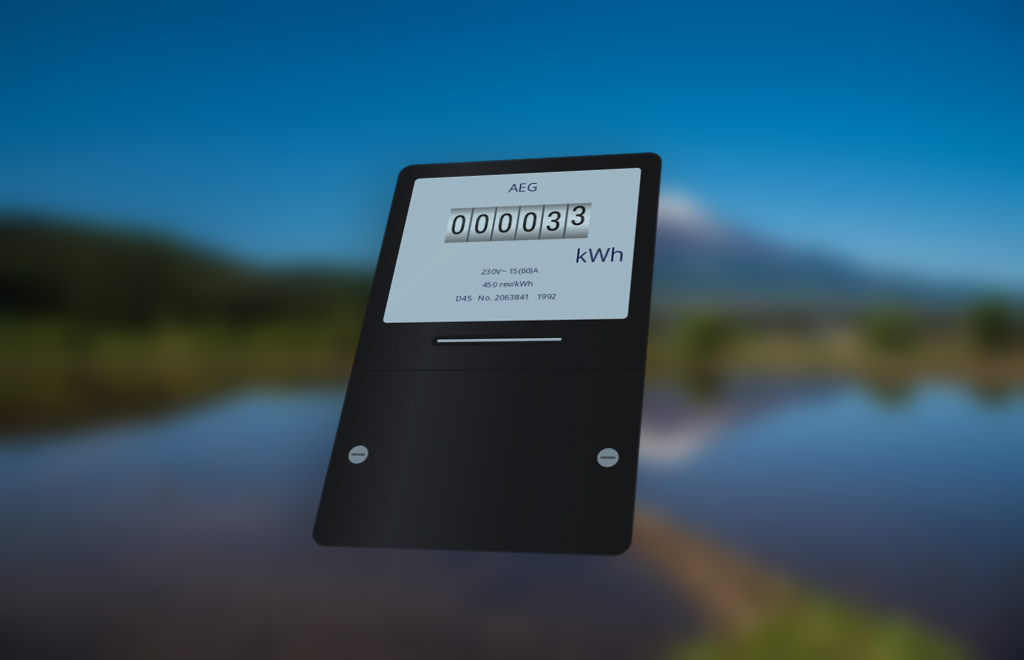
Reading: **33** kWh
